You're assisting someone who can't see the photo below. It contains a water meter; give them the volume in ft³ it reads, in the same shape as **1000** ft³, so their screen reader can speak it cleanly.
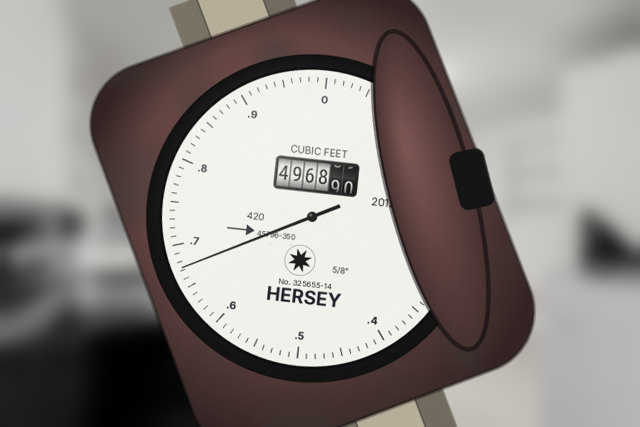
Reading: **496889.67** ft³
